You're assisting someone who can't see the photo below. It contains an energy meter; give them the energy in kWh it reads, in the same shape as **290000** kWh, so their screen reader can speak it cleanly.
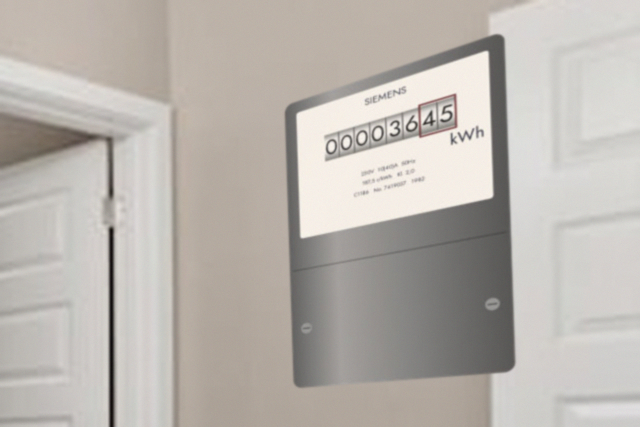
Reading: **36.45** kWh
